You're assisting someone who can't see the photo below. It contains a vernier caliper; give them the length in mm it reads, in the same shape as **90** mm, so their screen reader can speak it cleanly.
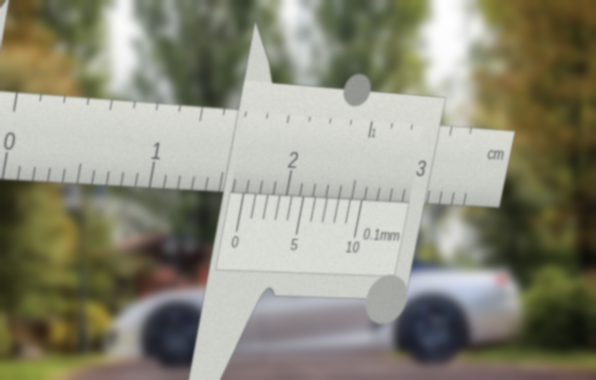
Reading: **16.8** mm
